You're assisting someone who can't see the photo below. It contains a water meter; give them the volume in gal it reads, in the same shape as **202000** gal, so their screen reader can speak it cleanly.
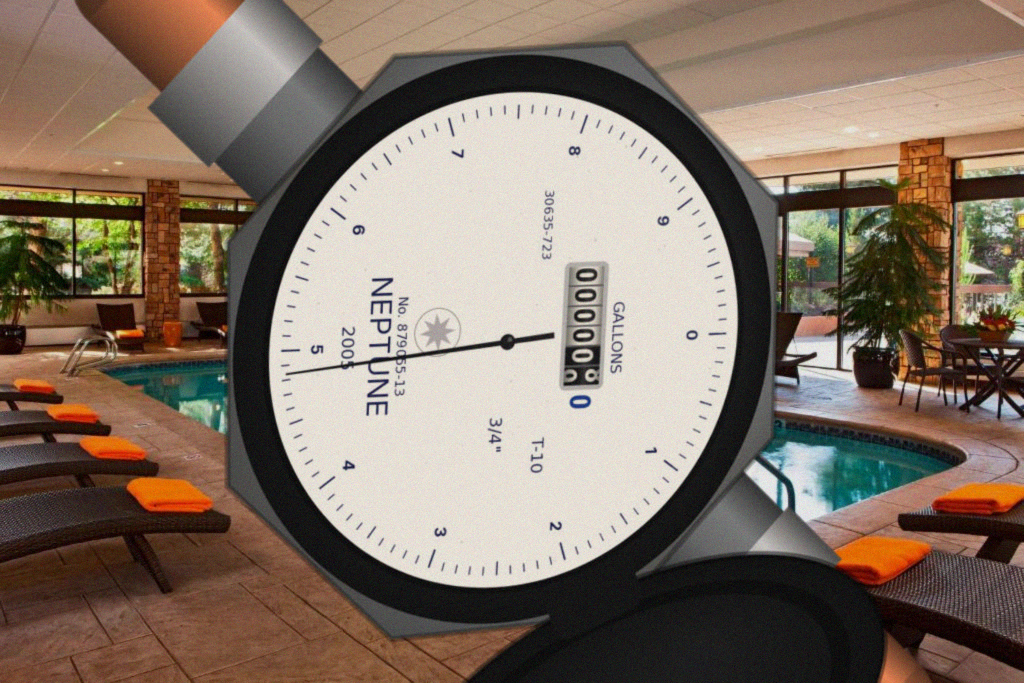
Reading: **84.8** gal
